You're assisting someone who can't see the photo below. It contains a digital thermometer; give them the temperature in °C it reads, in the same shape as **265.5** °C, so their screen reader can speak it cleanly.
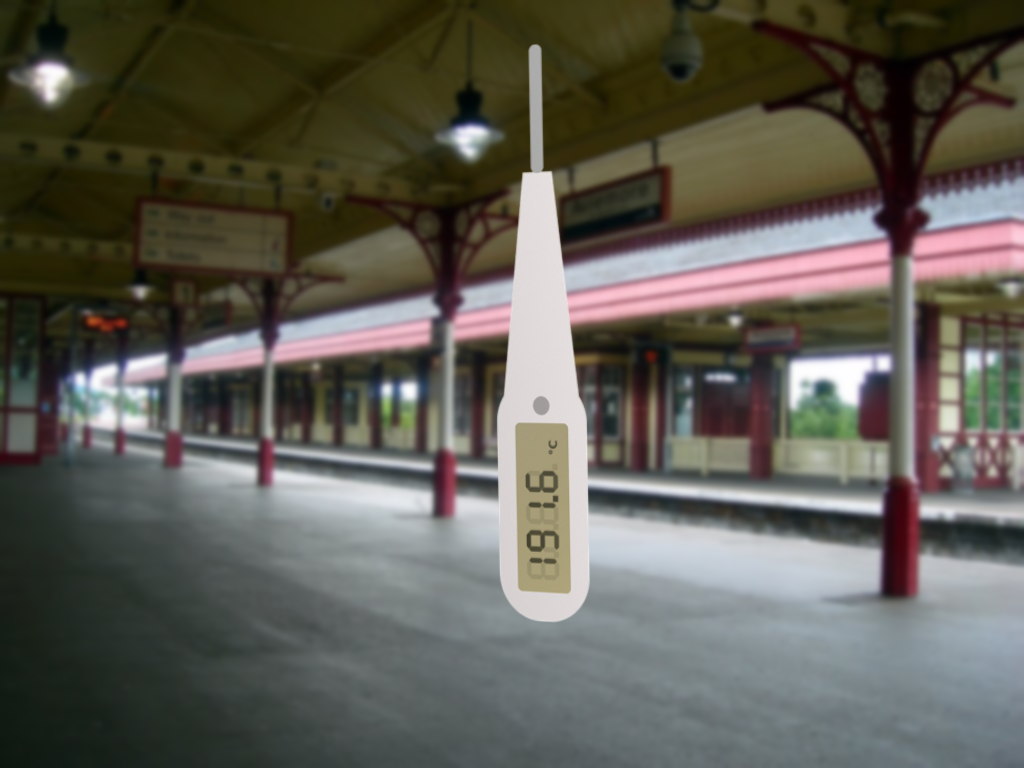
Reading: **191.6** °C
